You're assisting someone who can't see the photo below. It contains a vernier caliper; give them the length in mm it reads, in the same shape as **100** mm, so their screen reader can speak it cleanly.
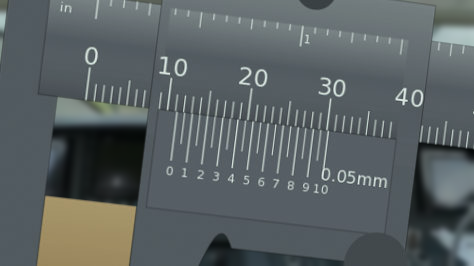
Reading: **11.2** mm
